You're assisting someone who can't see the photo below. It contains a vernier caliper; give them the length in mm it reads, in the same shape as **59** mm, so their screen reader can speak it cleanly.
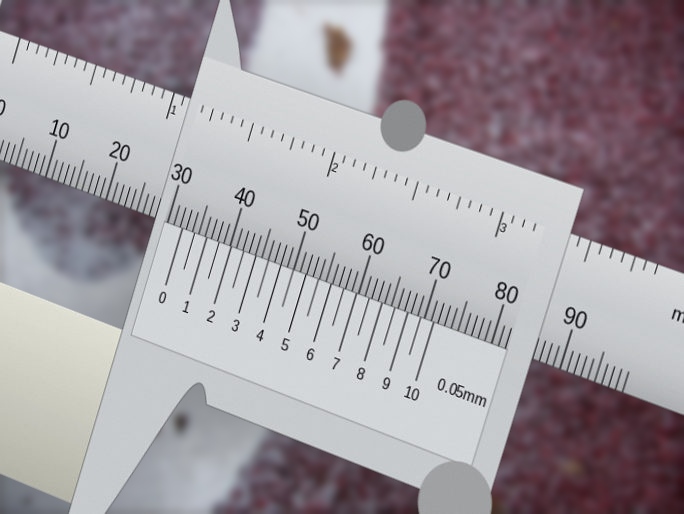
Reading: **32.4** mm
